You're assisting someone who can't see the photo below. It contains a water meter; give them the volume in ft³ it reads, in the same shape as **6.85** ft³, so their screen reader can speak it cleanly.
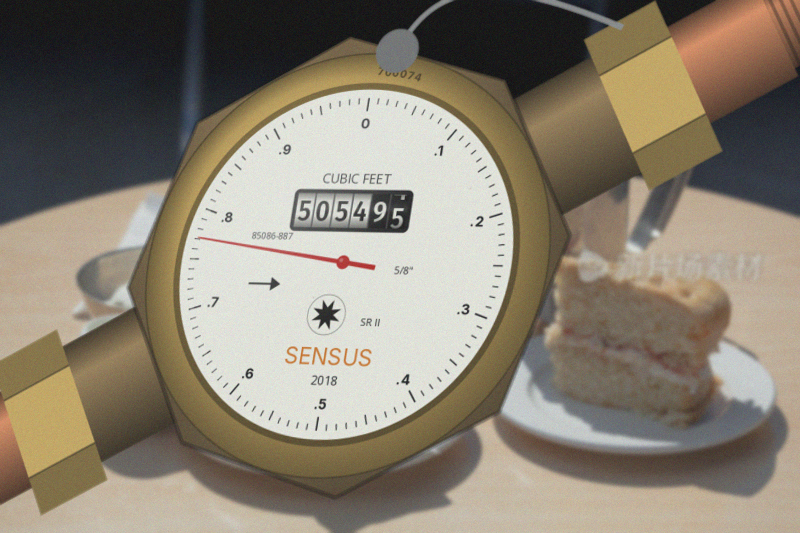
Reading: **505494.77** ft³
